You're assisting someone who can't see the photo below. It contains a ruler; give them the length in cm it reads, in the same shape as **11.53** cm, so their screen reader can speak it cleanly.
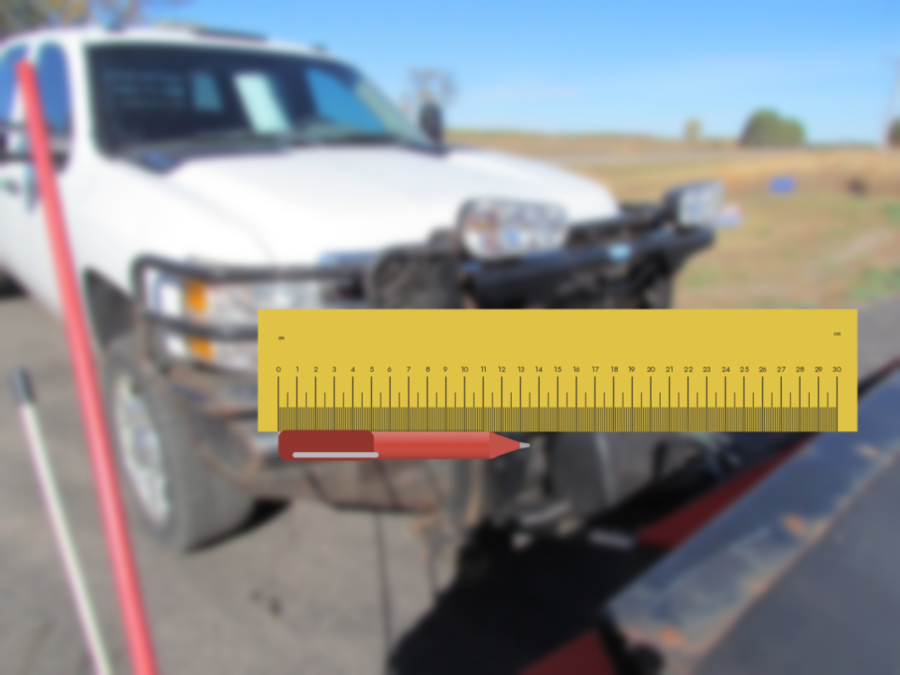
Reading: **13.5** cm
